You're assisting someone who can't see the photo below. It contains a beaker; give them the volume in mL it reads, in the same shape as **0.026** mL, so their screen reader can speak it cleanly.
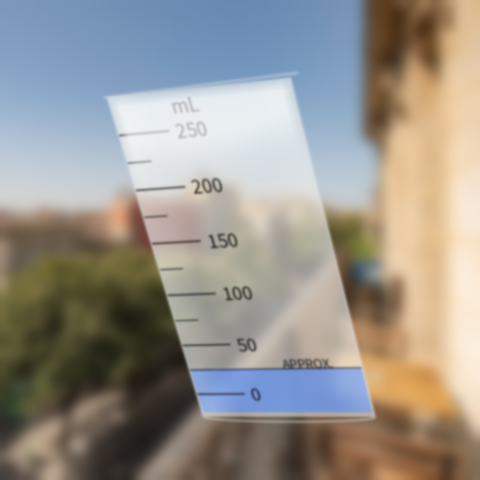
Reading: **25** mL
